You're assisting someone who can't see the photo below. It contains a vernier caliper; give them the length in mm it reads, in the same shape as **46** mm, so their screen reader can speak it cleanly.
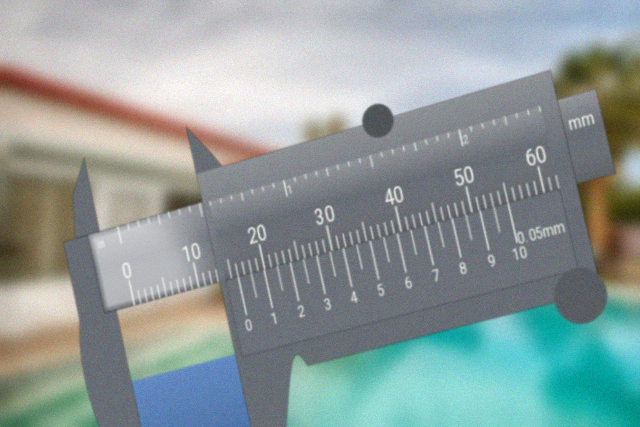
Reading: **16.0** mm
